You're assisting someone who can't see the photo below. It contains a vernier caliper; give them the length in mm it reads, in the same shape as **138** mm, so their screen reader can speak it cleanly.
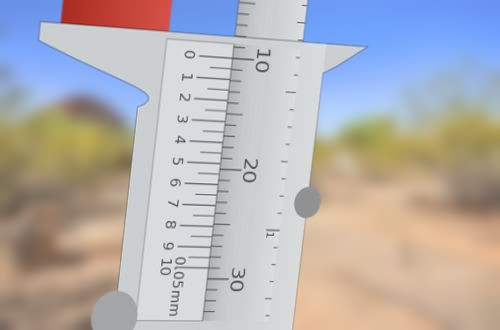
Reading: **10.0** mm
